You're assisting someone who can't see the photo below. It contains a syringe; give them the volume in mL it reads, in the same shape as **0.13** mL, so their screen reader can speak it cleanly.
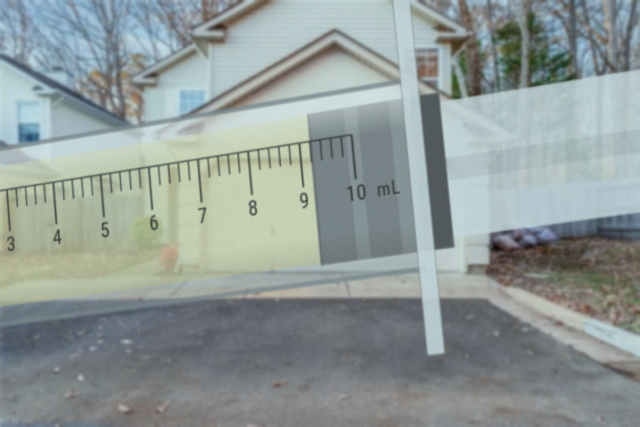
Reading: **9.2** mL
